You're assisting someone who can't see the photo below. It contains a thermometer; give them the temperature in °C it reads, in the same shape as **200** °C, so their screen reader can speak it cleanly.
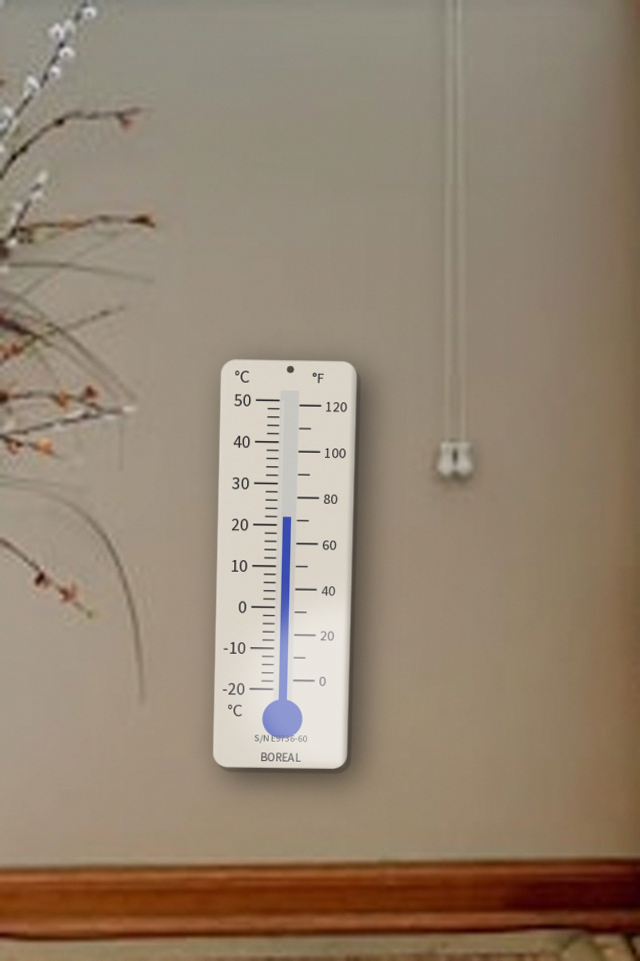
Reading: **22** °C
